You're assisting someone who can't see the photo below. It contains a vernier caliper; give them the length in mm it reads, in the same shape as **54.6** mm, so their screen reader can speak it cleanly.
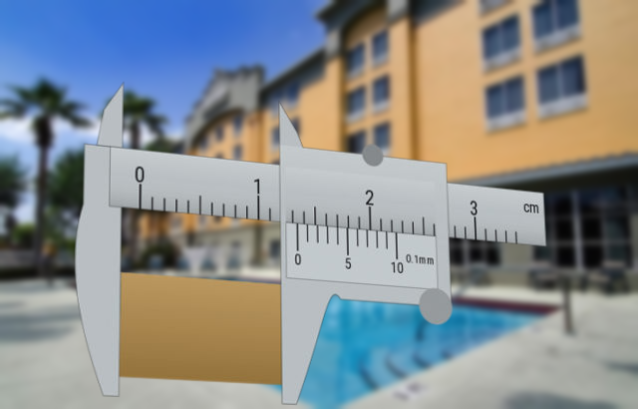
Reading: **13.4** mm
